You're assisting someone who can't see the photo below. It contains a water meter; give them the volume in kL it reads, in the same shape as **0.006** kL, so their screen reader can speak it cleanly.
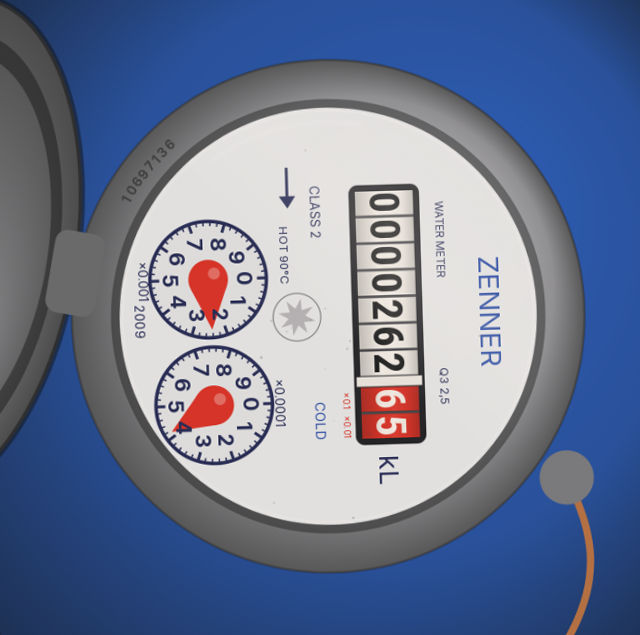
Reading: **262.6524** kL
